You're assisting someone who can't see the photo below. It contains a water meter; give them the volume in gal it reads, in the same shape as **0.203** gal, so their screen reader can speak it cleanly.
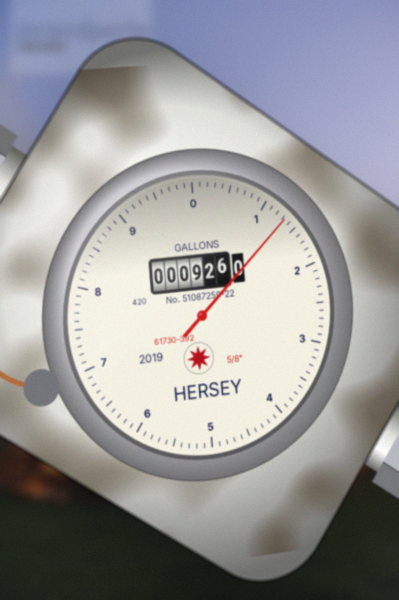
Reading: **9261.3** gal
